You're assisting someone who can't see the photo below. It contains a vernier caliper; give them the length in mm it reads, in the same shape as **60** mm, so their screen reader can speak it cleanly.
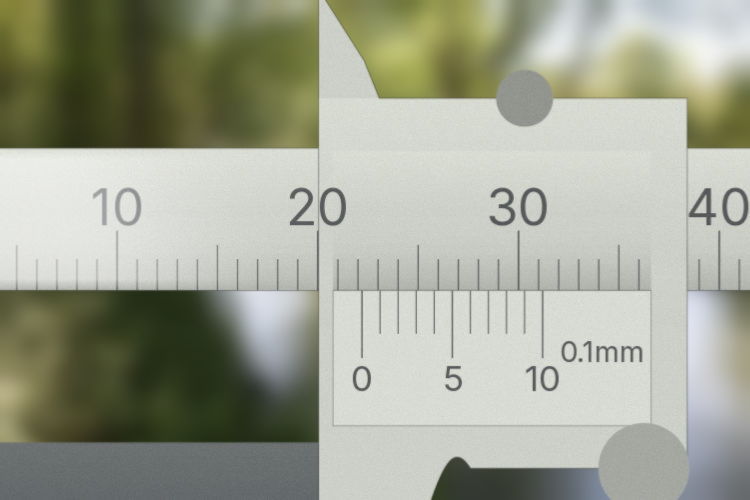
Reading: **22.2** mm
